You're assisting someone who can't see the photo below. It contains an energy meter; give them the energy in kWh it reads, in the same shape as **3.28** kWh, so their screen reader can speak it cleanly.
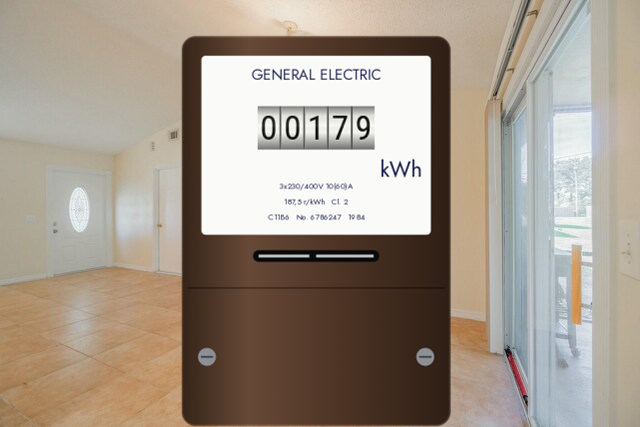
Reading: **179** kWh
